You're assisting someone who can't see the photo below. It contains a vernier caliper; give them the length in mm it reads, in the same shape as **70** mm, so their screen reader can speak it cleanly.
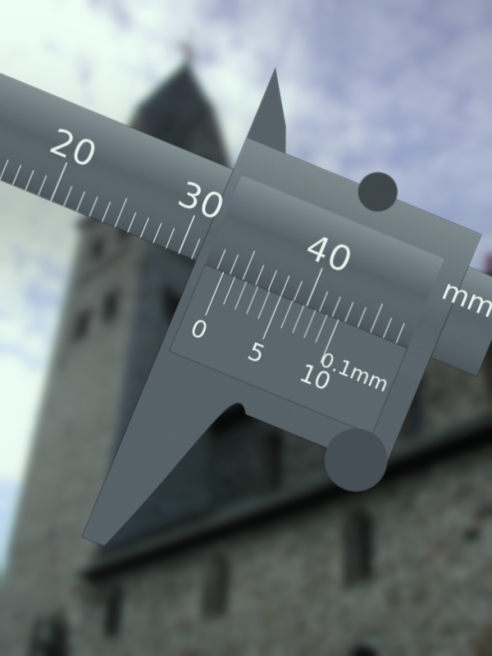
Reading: **33.5** mm
